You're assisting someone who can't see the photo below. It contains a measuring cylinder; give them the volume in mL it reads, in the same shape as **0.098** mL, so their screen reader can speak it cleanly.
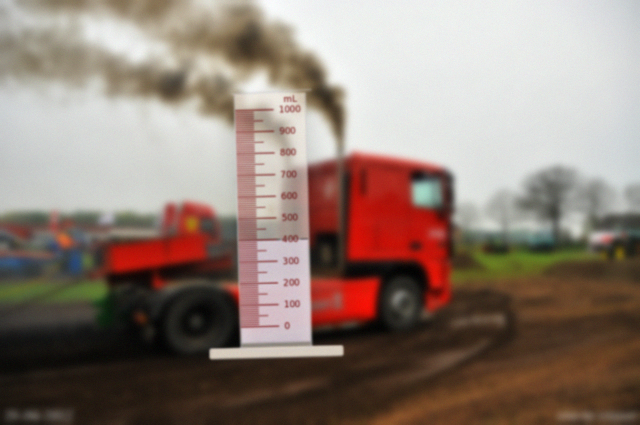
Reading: **400** mL
